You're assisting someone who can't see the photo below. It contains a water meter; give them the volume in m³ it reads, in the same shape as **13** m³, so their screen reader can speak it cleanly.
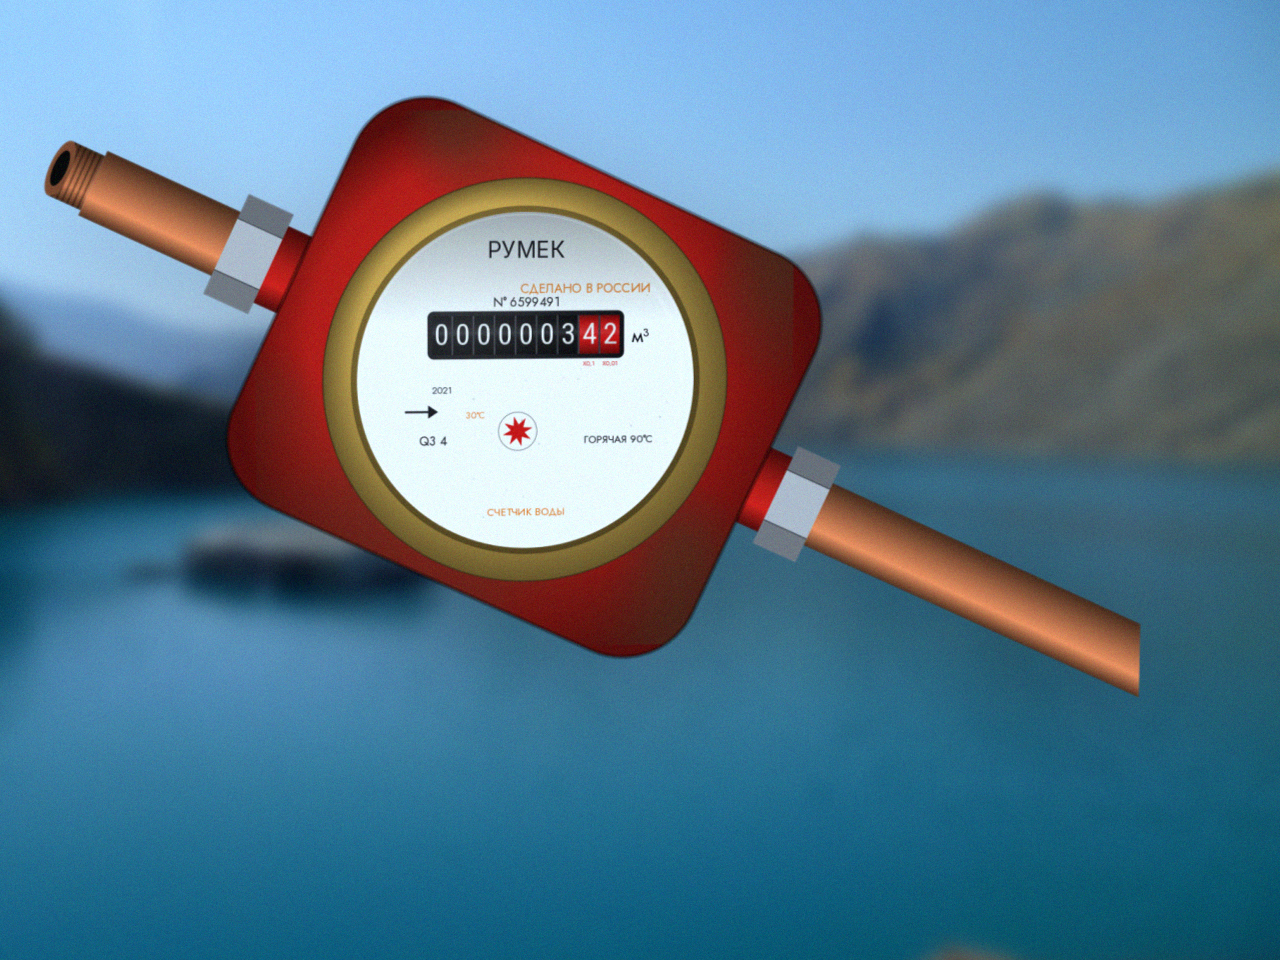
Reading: **3.42** m³
